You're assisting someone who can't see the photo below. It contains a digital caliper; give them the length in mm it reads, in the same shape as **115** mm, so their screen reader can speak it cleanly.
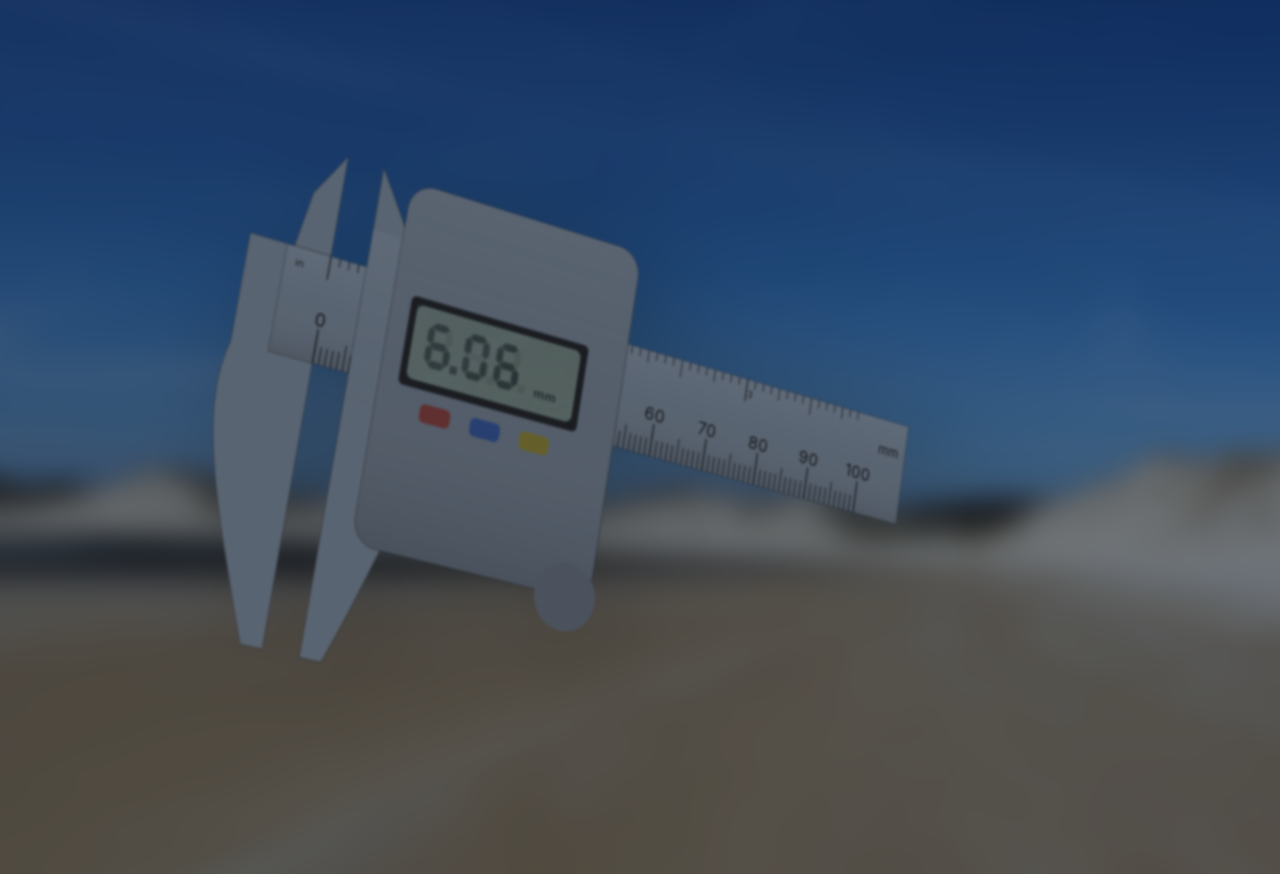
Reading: **6.06** mm
